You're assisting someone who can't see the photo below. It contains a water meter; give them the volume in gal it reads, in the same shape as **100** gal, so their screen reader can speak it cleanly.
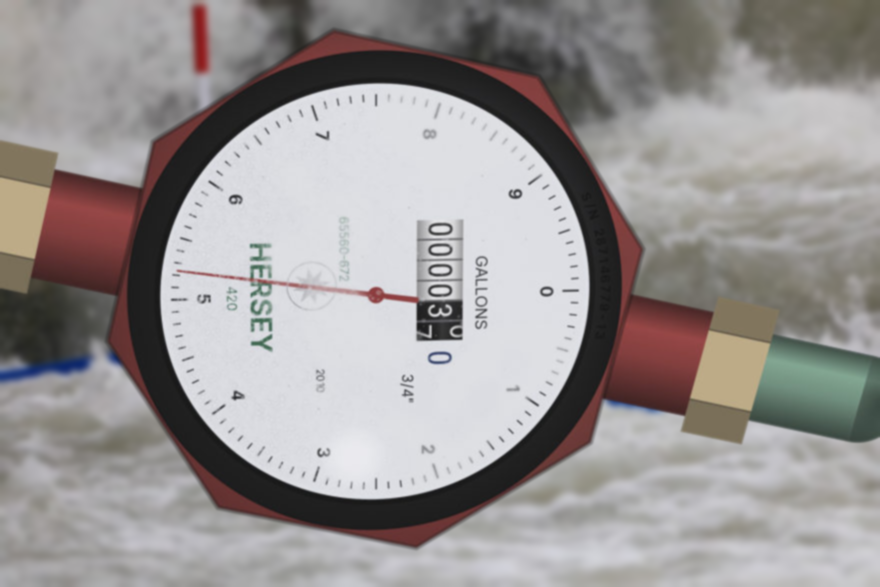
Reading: **365.2** gal
